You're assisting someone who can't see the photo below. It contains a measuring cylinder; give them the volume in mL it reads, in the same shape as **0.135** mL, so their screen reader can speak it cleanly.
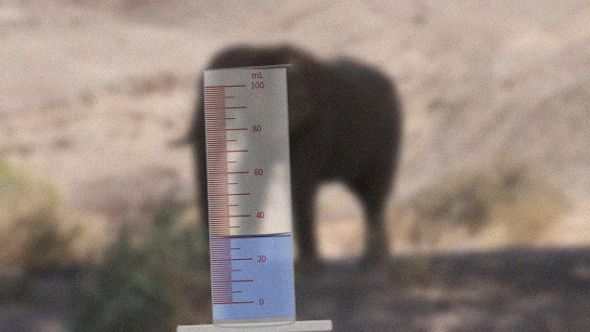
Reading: **30** mL
